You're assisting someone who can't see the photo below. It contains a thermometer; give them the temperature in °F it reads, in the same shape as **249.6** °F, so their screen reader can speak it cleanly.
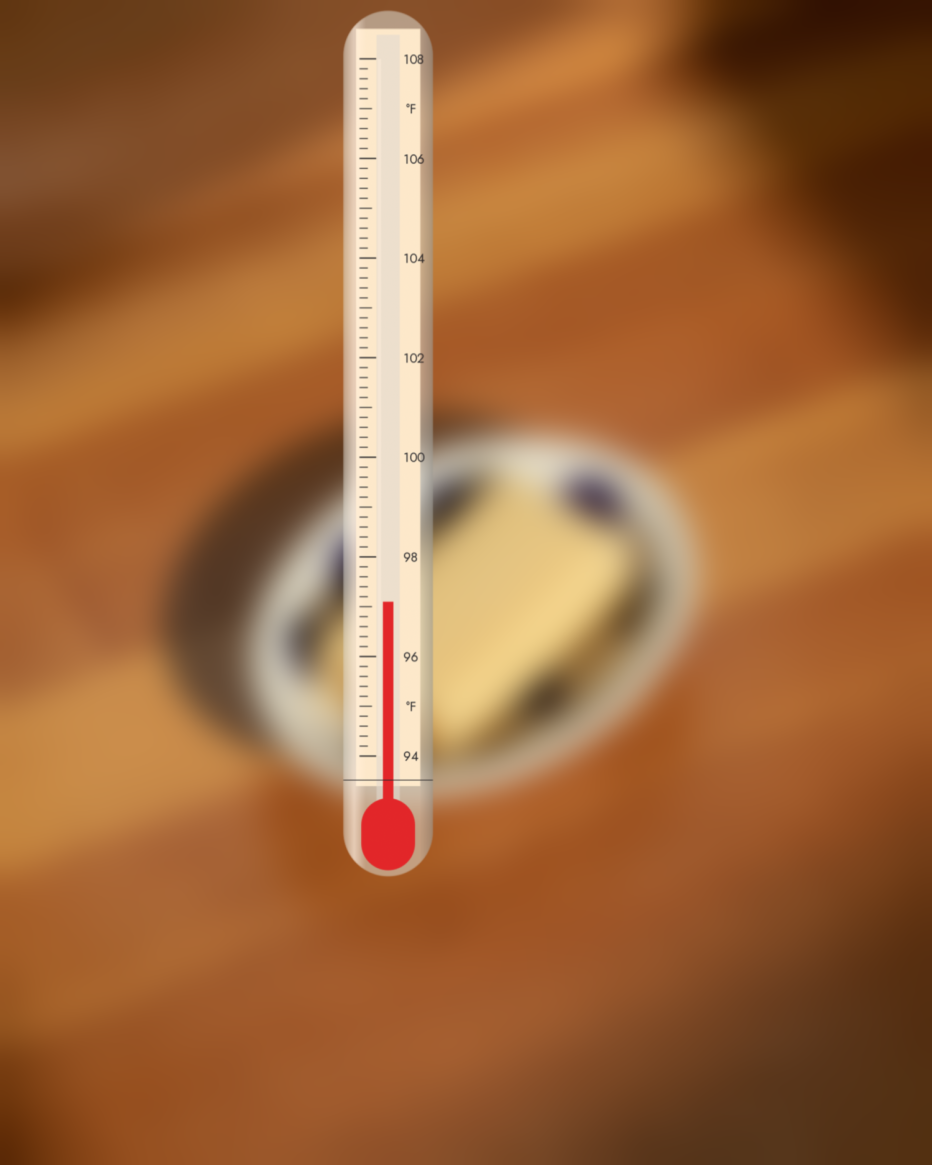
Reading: **97.1** °F
